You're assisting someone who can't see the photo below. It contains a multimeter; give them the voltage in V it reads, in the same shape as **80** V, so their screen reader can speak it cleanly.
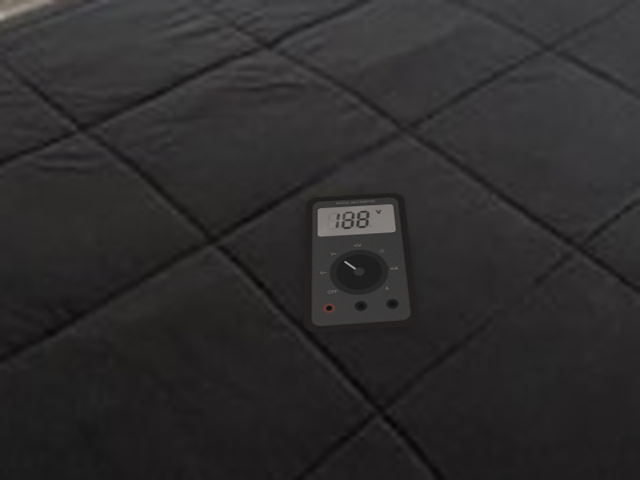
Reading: **188** V
